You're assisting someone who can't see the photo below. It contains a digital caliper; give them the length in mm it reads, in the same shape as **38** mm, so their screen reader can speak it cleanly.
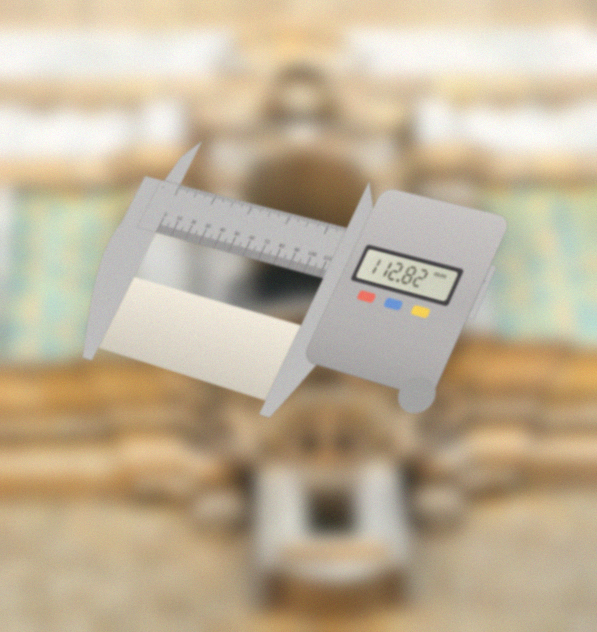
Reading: **112.82** mm
